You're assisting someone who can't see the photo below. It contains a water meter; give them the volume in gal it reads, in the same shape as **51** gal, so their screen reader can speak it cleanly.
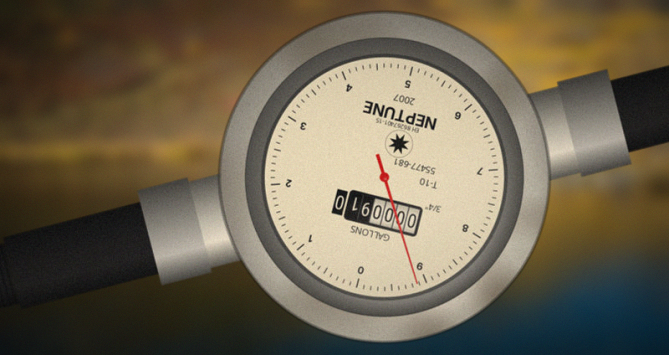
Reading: **909.1** gal
